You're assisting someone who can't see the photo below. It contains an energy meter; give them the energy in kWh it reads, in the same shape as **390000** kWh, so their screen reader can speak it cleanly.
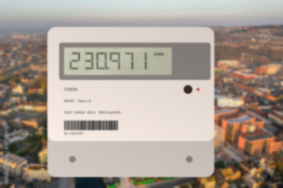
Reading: **230.971** kWh
